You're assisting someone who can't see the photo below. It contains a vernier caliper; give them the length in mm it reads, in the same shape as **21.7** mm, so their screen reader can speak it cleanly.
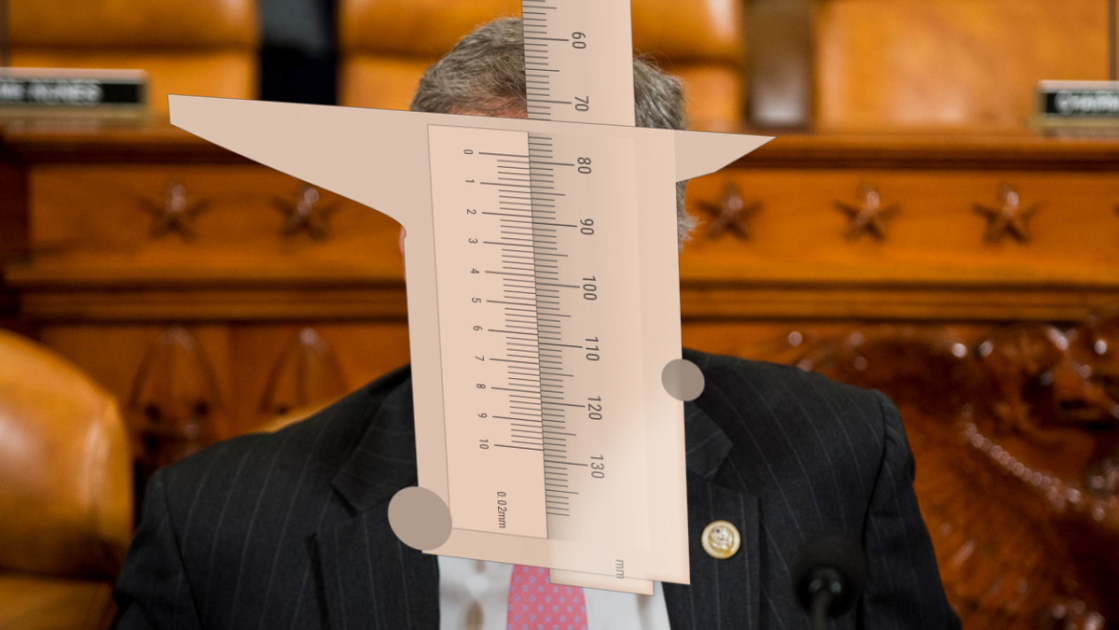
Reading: **79.2** mm
